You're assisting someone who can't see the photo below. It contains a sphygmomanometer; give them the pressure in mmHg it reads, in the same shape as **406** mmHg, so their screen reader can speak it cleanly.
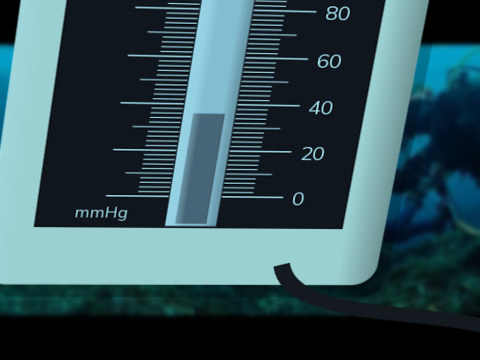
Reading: **36** mmHg
